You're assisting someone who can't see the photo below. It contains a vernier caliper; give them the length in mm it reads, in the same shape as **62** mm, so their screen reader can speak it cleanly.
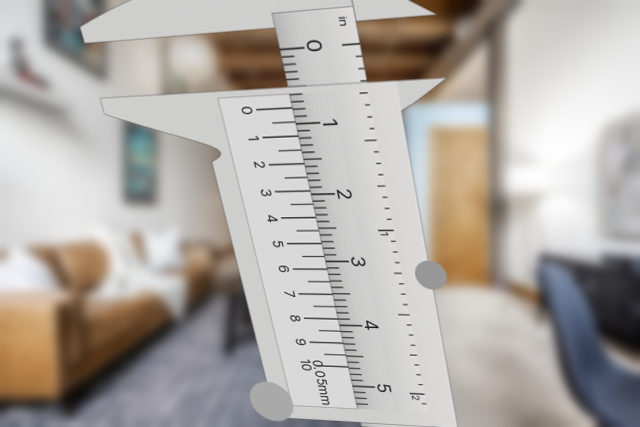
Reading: **7.8** mm
